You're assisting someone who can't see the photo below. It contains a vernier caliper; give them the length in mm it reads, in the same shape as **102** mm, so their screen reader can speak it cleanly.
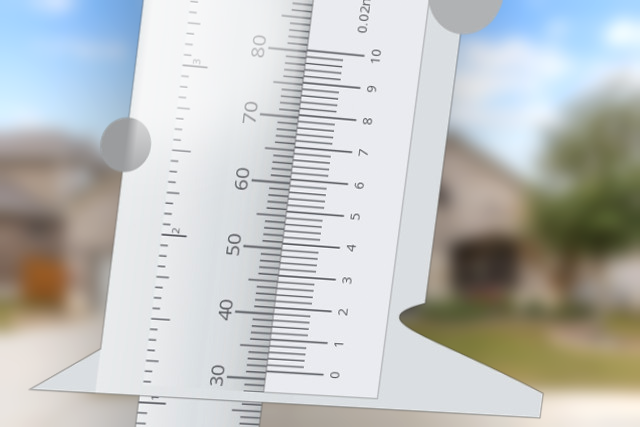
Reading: **31.2** mm
